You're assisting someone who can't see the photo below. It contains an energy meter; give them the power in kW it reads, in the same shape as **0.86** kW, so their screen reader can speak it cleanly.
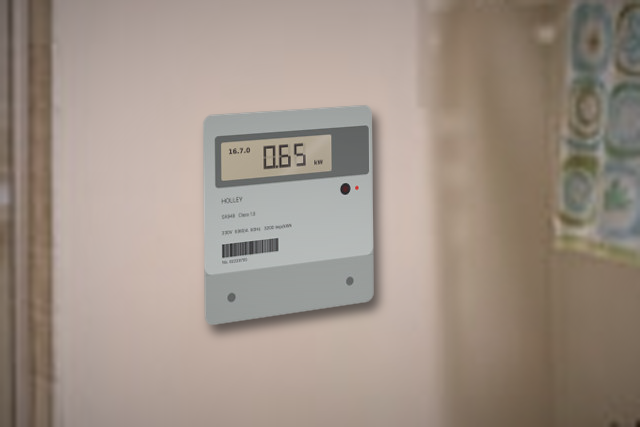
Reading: **0.65** kW
